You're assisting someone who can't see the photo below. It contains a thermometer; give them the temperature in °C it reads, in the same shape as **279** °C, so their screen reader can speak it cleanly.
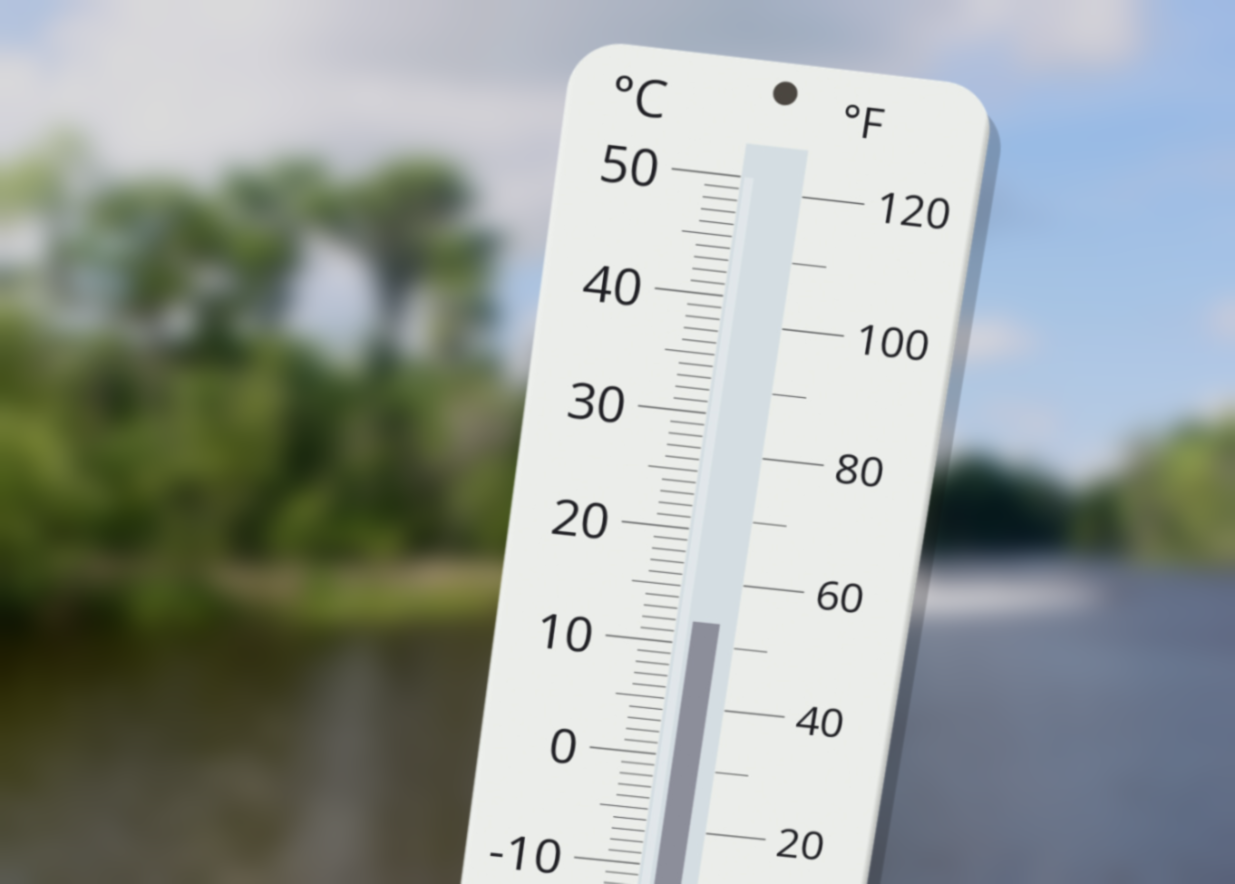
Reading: **12** °C
